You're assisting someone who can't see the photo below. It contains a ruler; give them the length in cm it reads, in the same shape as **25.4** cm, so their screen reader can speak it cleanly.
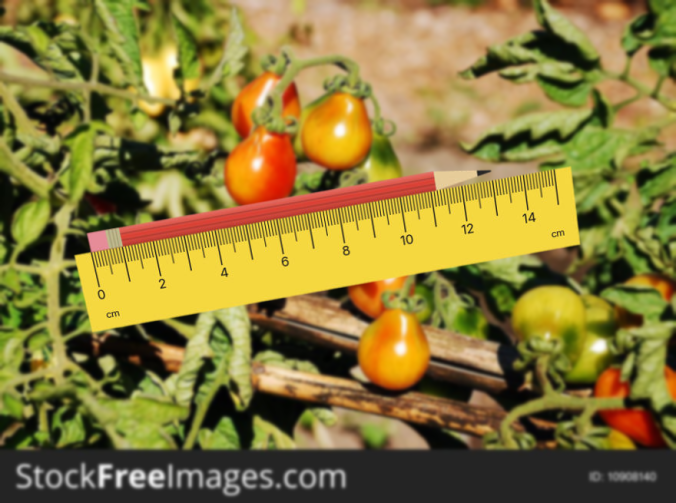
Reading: **13** cm
